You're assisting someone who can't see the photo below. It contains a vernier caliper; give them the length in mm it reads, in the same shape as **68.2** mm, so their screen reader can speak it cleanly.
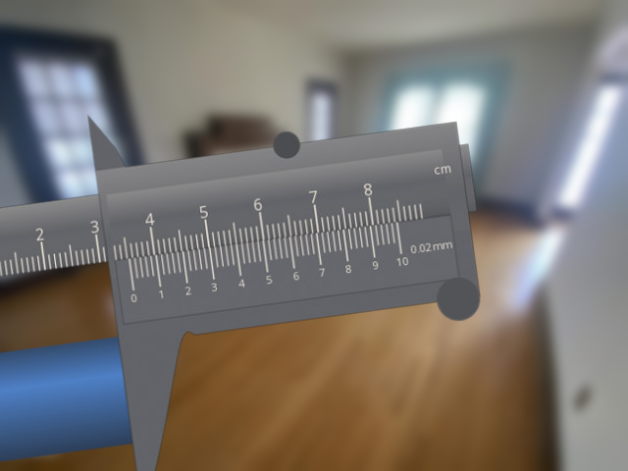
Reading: **35.4** mm
